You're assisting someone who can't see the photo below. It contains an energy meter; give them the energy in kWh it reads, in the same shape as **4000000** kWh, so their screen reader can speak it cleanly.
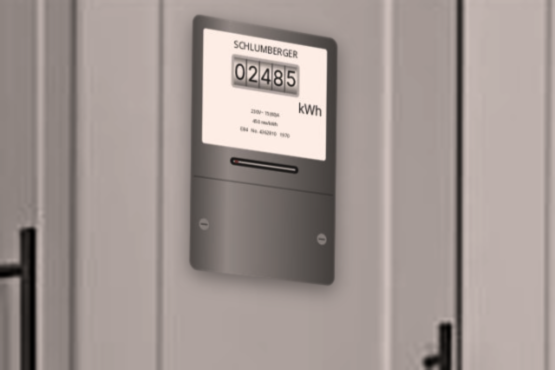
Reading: **2485** kWh
